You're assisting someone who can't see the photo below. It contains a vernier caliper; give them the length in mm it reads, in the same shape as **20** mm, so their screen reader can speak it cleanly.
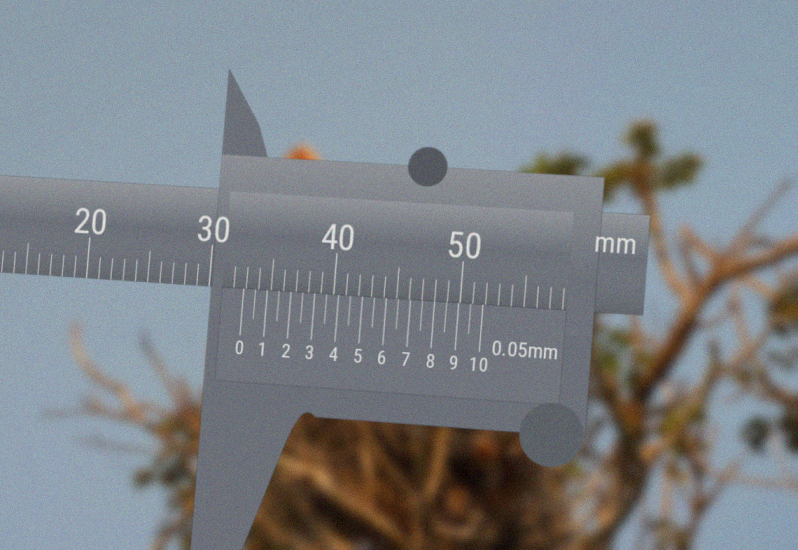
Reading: **32.8** mm
